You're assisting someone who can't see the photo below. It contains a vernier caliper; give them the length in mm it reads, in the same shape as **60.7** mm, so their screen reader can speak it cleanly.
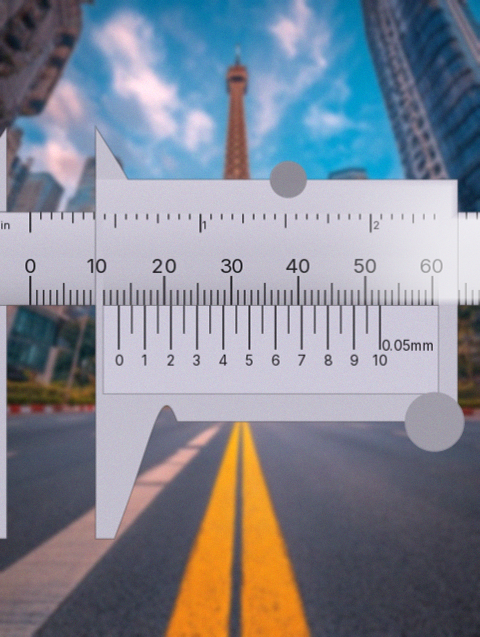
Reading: **13.2** mm
